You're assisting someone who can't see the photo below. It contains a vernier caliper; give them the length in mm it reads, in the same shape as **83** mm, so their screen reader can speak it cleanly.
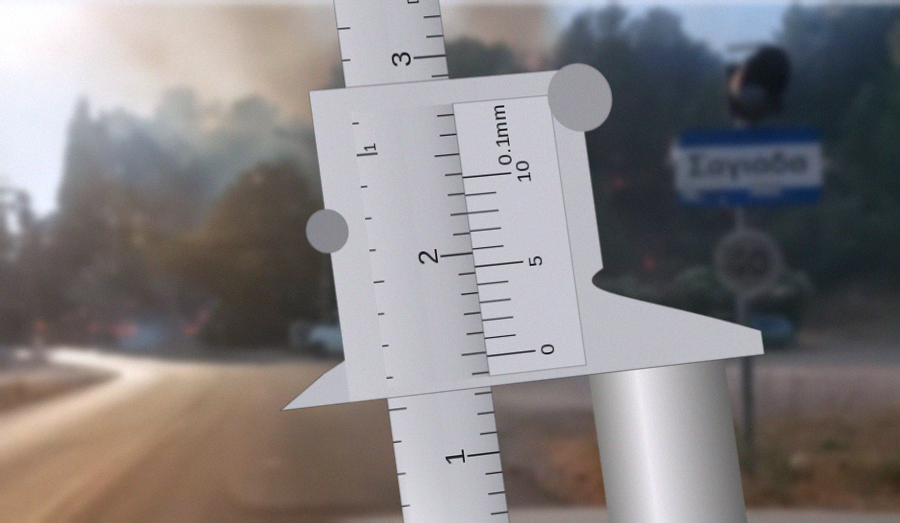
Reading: **14.8** mm
